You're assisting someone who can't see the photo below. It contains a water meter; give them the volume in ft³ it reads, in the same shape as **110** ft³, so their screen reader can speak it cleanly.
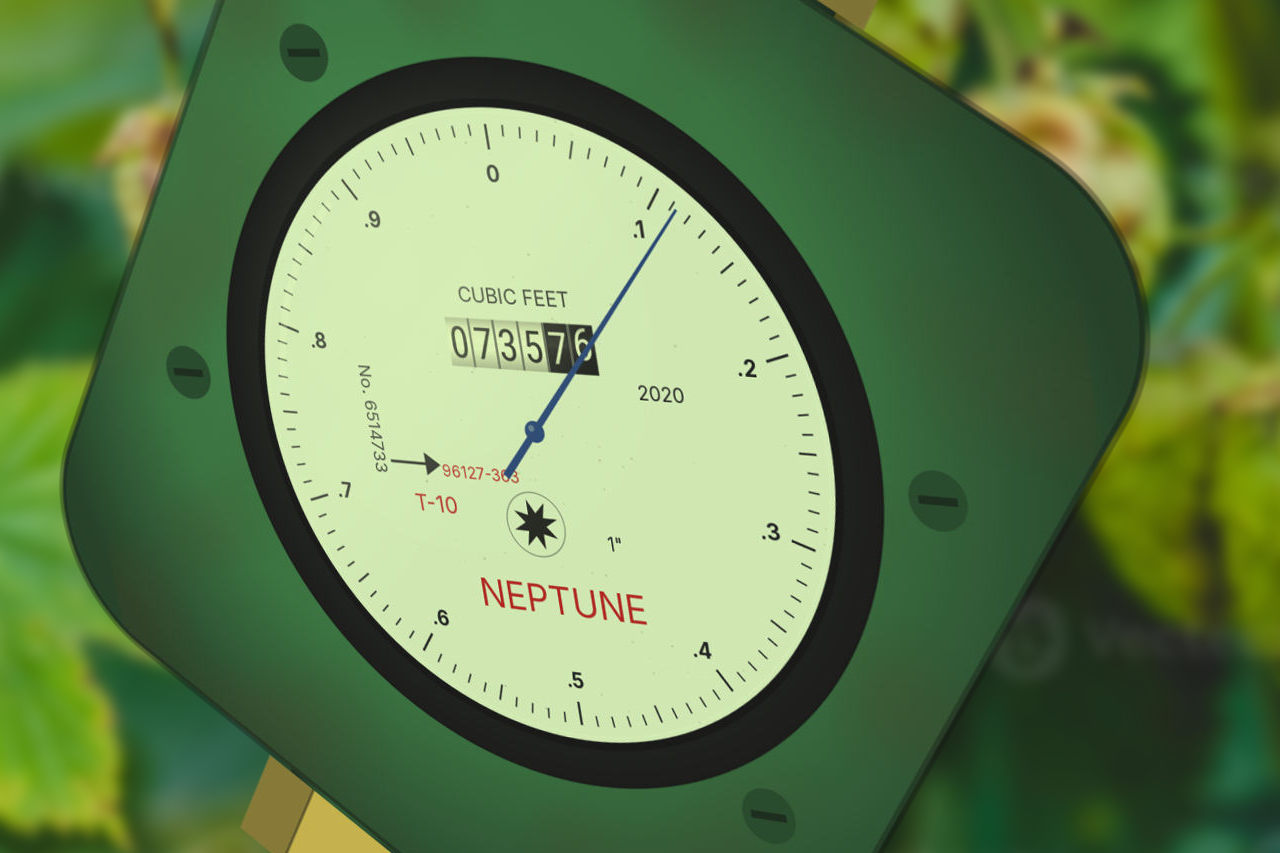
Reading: **73576.11** ft³
